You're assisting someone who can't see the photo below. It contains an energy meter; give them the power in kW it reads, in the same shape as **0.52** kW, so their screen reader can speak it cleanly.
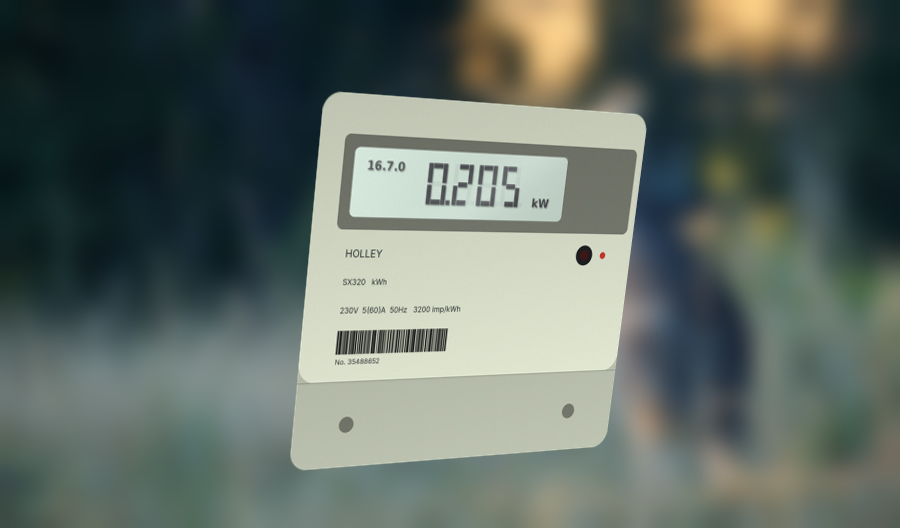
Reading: **0.205** kW
